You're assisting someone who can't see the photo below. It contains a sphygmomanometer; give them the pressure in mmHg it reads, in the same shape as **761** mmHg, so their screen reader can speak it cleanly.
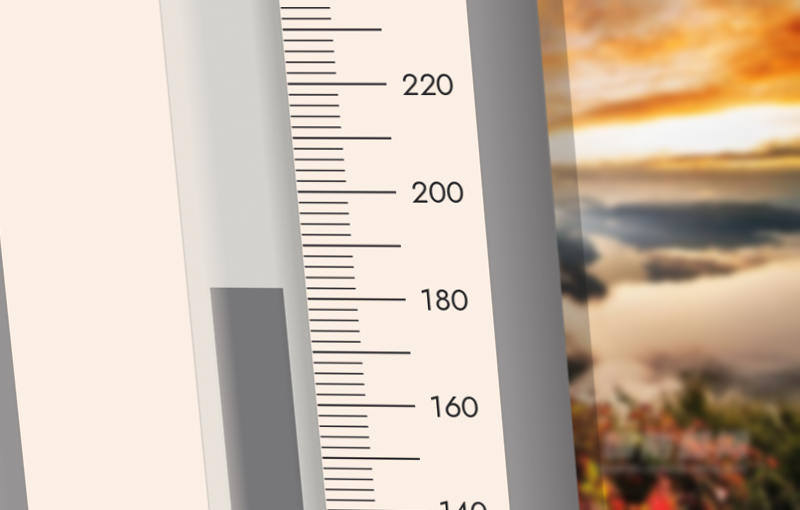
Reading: **182** mmHg
